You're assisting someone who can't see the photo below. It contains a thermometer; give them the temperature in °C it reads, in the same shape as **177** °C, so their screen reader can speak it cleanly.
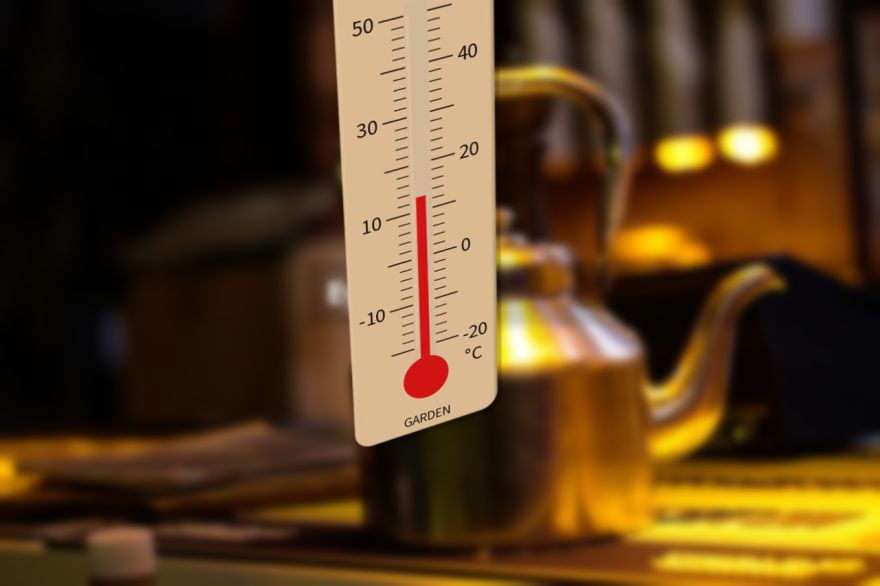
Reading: **13** °C
